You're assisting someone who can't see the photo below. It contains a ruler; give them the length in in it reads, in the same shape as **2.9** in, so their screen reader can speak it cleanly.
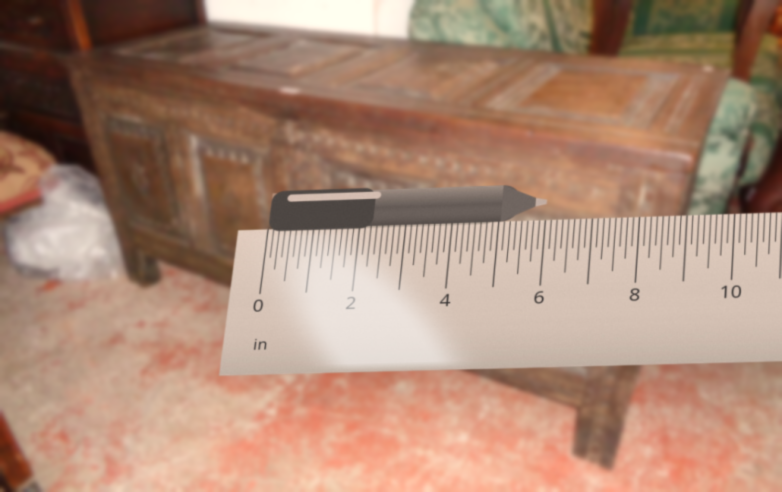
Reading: **6** in
